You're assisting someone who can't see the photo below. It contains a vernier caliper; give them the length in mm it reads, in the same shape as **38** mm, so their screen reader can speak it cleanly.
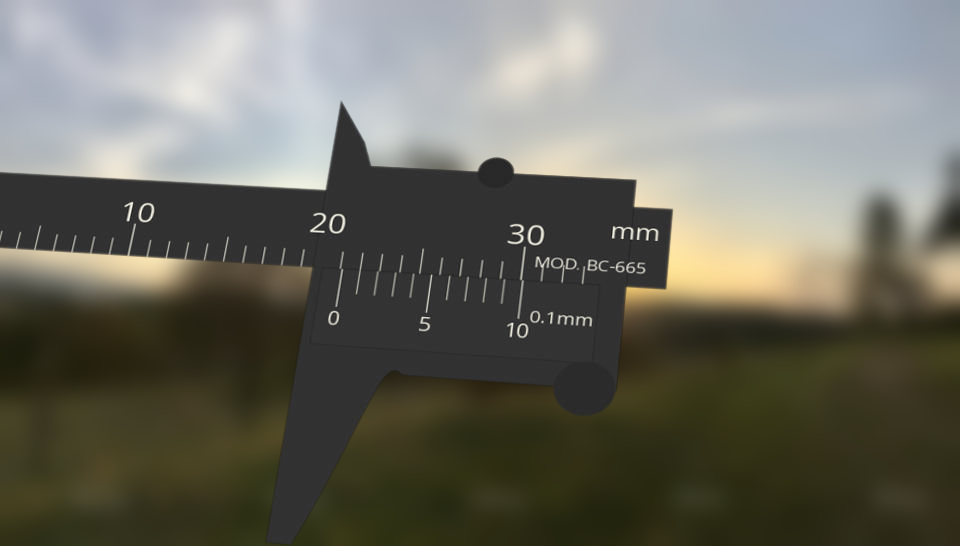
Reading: **21.1** mm
